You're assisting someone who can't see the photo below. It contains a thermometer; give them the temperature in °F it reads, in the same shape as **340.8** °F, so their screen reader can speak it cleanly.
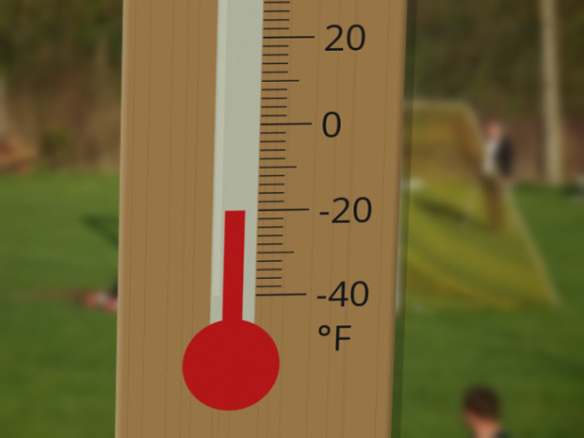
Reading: **-20** °F
